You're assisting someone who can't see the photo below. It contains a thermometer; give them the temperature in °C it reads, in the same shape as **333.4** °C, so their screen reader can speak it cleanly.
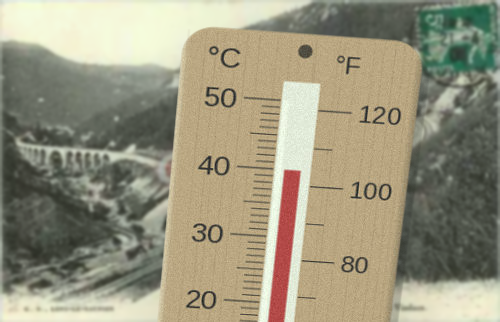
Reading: **40** °C
